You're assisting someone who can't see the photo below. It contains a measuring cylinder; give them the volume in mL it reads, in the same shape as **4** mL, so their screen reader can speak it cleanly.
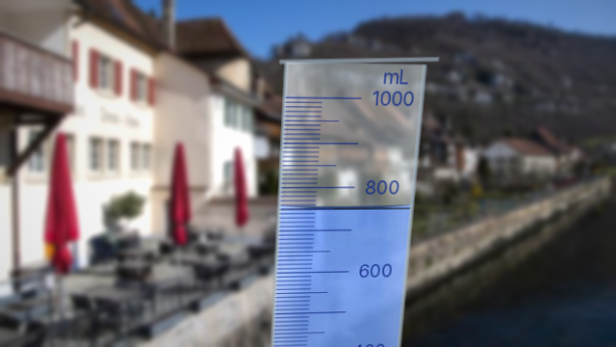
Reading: **750** mL
